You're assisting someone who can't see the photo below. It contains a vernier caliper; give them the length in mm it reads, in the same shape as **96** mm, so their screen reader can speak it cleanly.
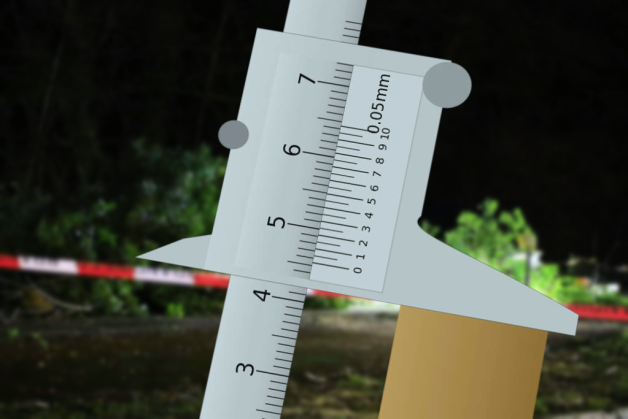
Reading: **45.4** mm
